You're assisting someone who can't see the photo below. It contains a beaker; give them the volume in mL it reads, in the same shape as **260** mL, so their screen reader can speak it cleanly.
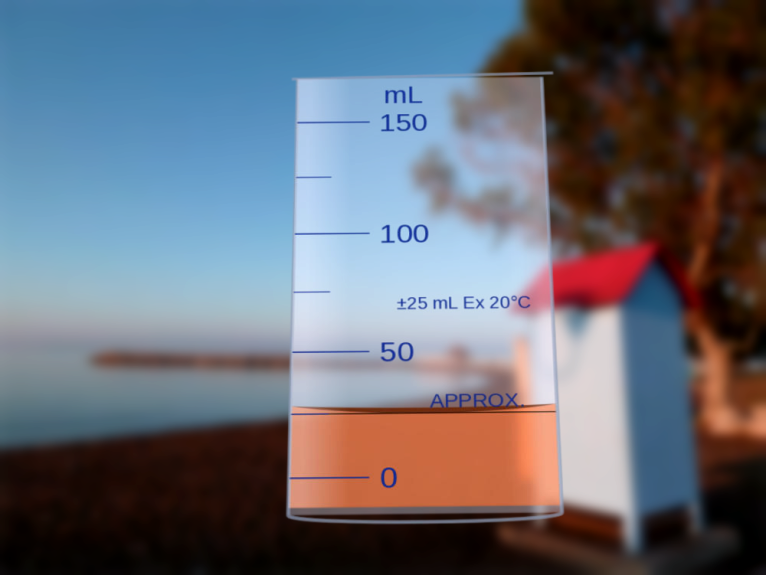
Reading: **25** mL
